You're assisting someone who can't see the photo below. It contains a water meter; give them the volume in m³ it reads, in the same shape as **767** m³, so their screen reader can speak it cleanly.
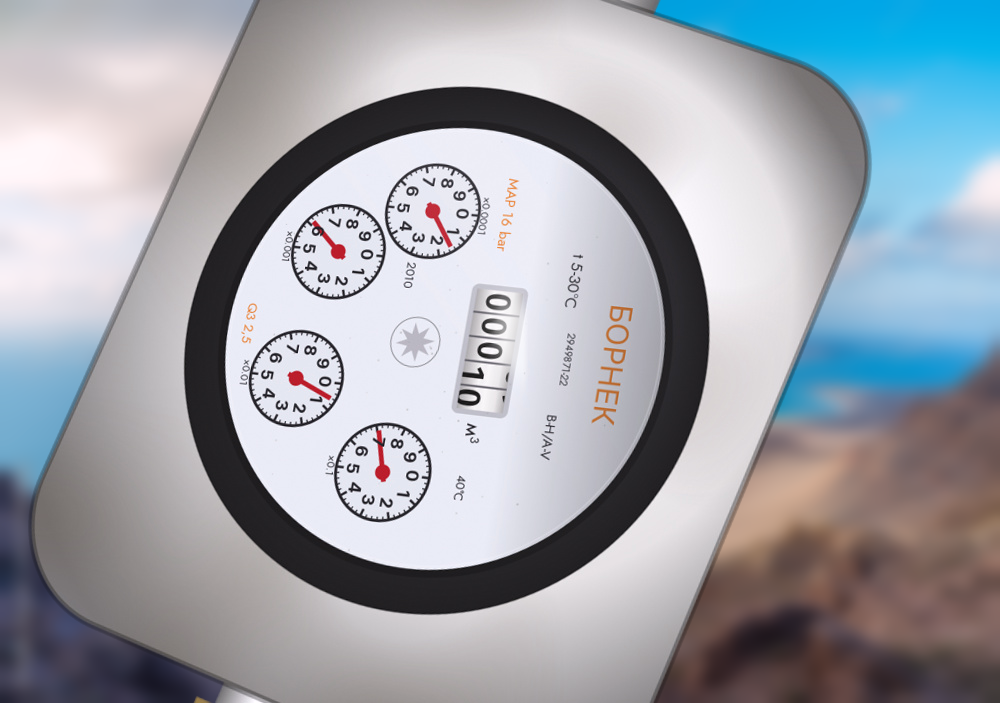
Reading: **9.7061** m³
